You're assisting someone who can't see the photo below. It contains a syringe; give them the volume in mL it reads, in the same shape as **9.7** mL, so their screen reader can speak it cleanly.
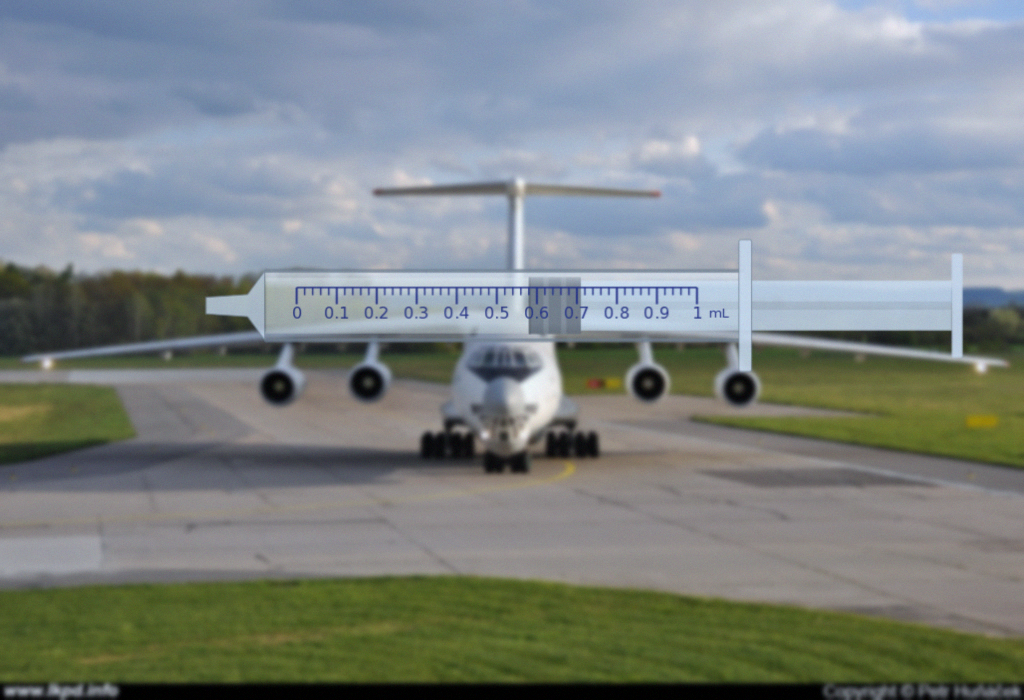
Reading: **0.58** mL
